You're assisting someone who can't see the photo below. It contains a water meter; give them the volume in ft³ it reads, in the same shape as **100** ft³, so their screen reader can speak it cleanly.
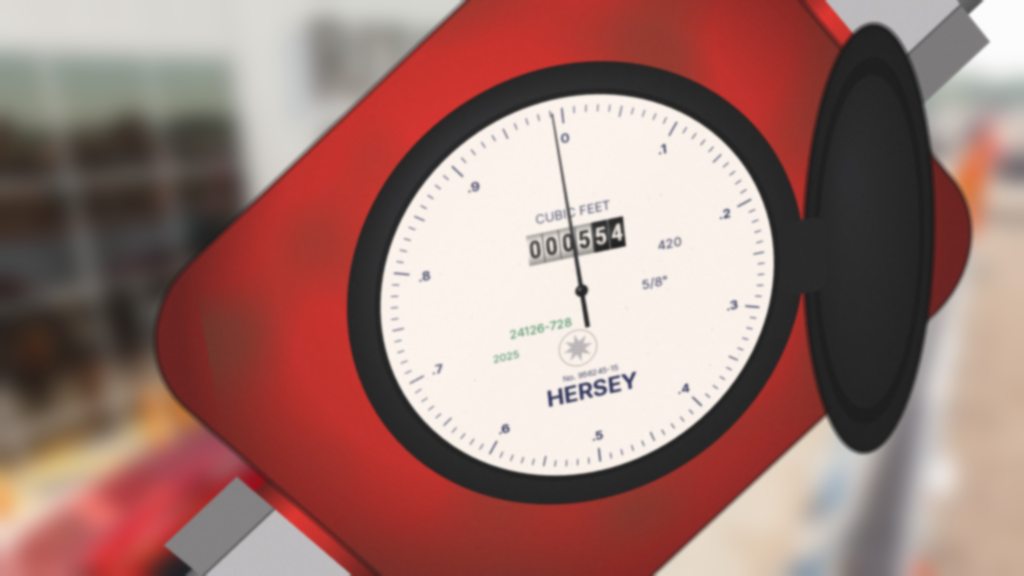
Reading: **553.99** ft³
